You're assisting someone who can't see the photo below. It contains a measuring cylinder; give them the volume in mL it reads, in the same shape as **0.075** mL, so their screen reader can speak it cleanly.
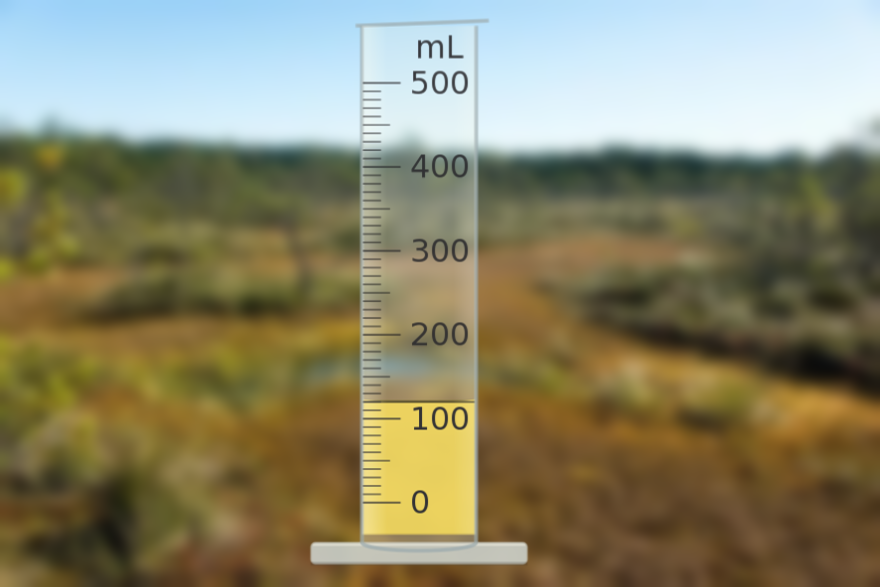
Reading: **120** mL
